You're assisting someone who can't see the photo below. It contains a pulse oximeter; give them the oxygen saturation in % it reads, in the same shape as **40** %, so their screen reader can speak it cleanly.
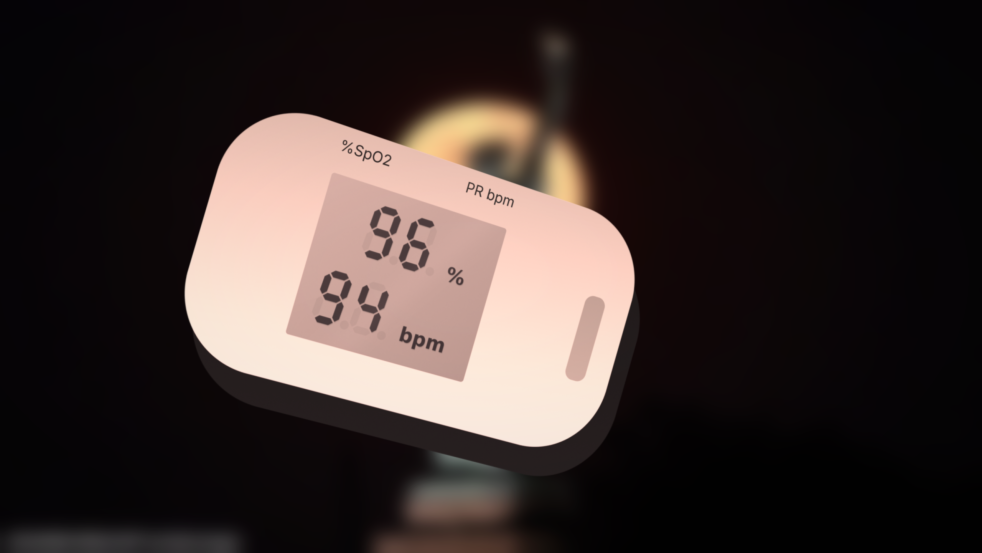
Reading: **96** %
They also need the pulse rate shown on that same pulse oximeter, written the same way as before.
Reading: **94** bpm
